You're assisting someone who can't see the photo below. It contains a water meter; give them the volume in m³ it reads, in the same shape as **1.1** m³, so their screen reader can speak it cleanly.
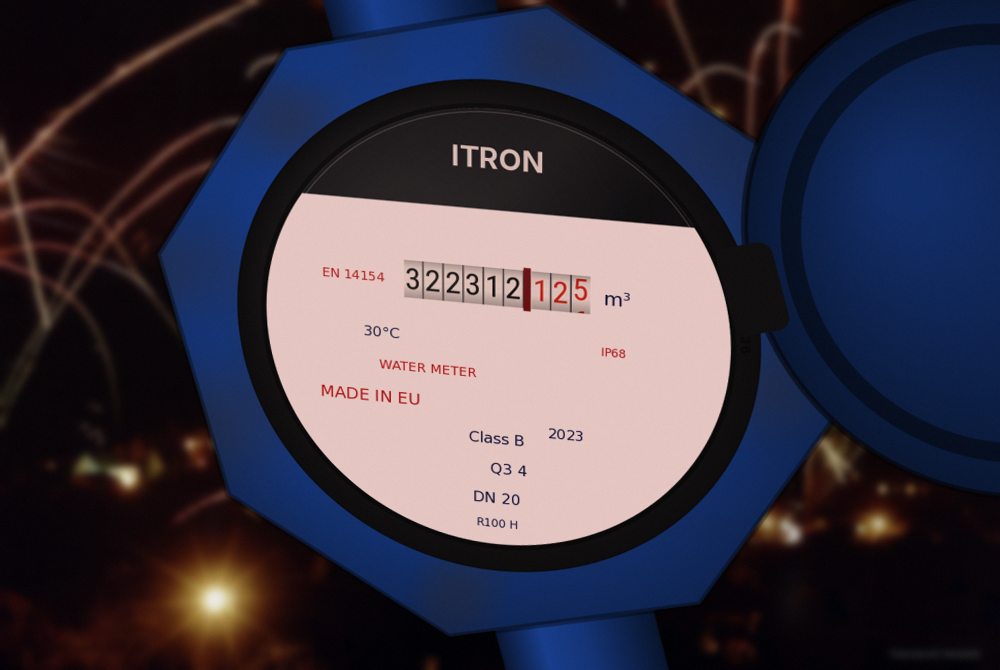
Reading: **322312.125** m³
